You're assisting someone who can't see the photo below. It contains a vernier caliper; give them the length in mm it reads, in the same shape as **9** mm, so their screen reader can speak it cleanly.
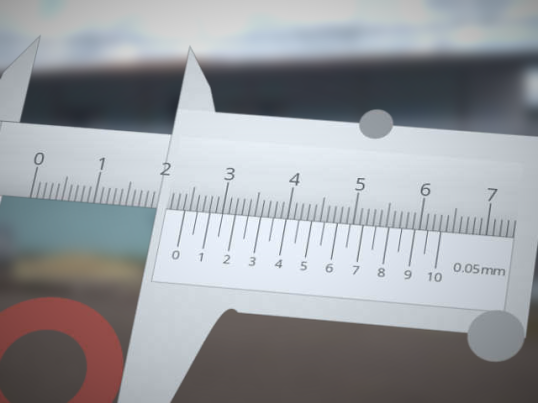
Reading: **24.2** mm
